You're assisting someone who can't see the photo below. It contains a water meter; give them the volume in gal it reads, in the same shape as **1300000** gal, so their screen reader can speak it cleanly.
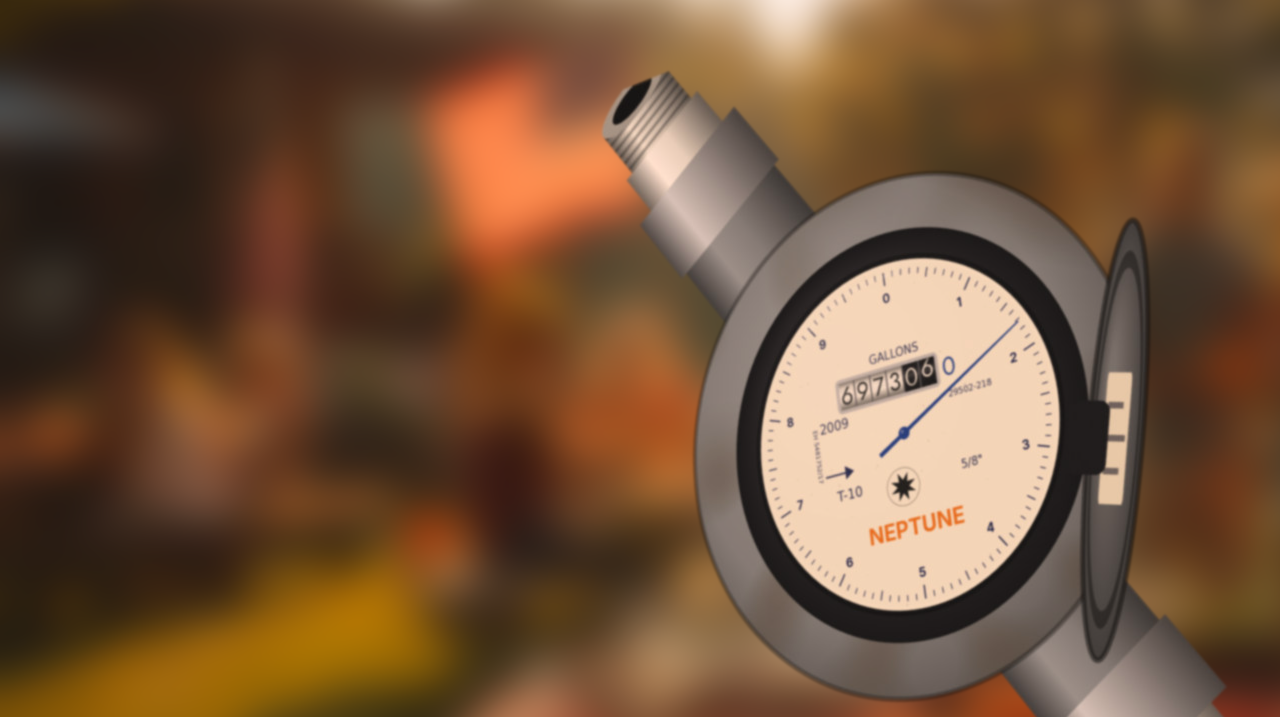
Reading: **6973061.7** gal
